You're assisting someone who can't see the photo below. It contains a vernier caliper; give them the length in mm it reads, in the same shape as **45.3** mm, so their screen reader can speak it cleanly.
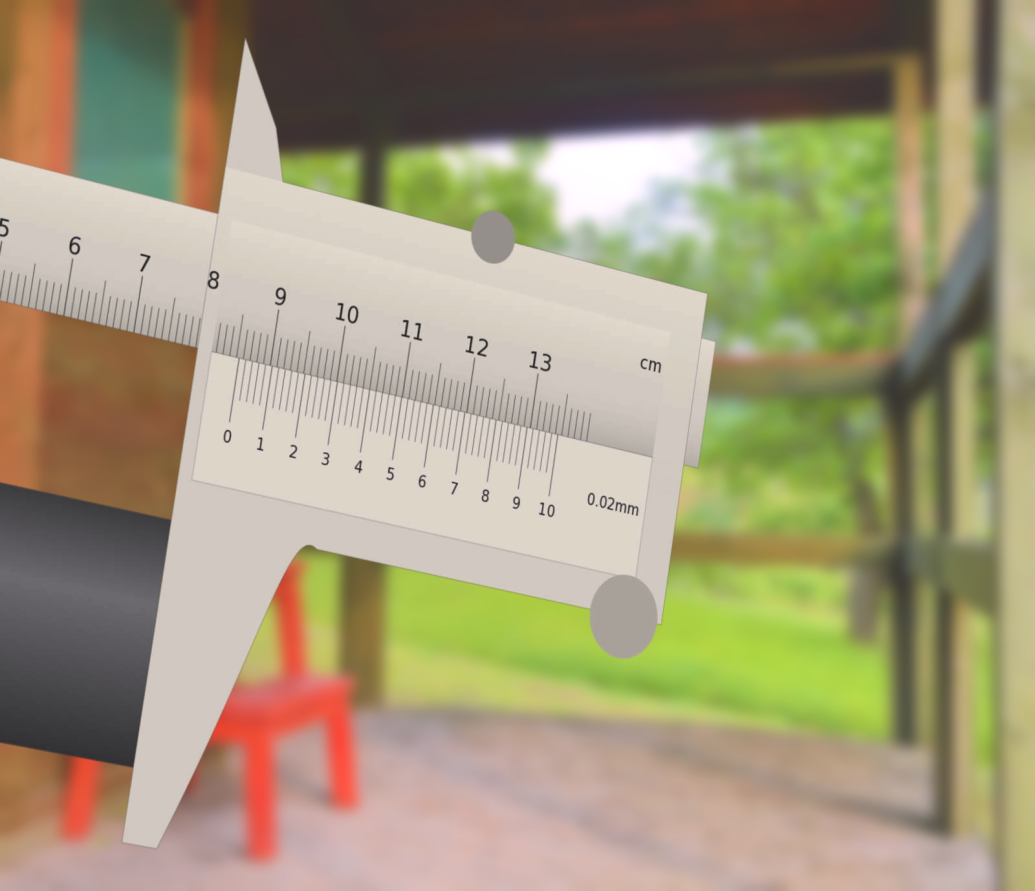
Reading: **85.4** mm
